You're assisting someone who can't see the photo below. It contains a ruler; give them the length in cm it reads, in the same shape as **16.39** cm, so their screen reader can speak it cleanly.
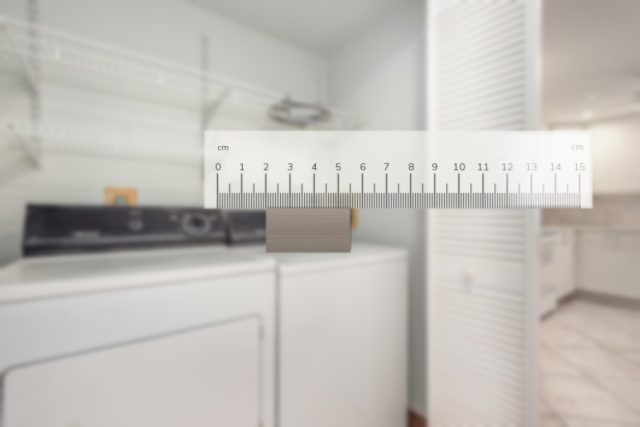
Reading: **3.5** cm
